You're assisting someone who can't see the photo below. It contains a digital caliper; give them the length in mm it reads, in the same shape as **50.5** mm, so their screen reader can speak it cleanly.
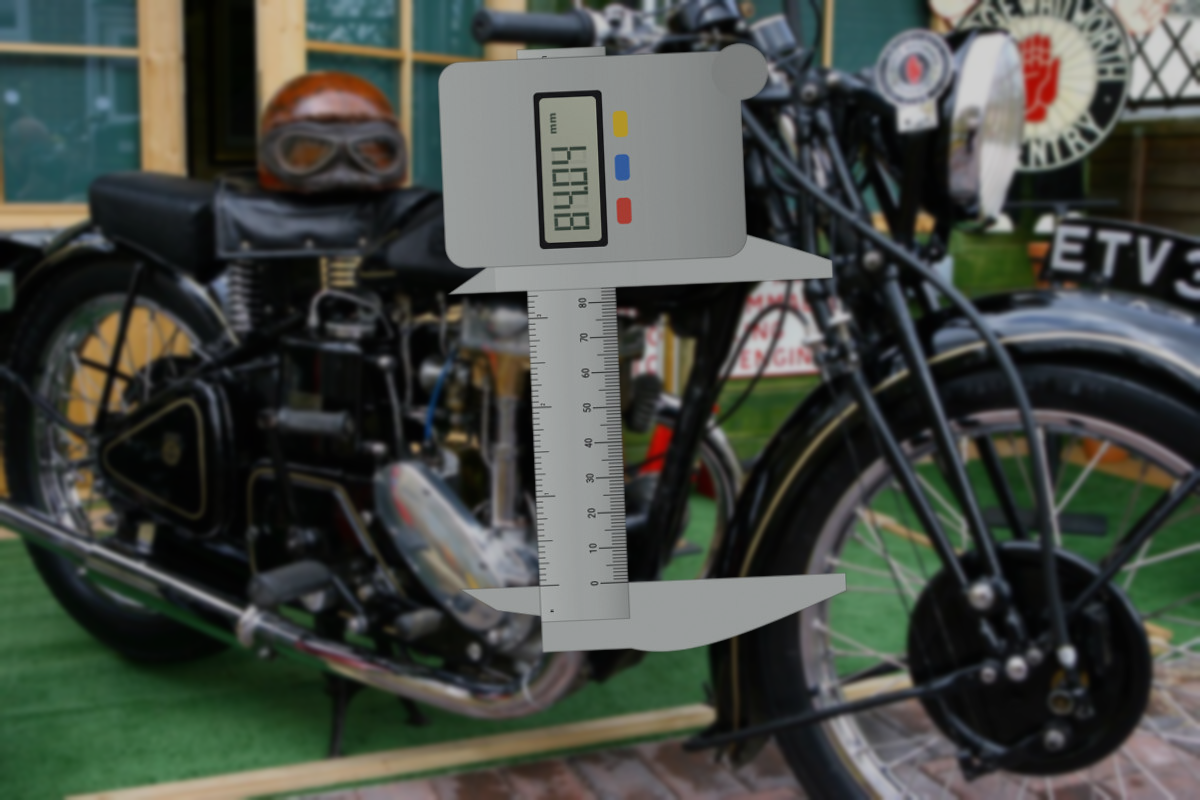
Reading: **84.04** mm
